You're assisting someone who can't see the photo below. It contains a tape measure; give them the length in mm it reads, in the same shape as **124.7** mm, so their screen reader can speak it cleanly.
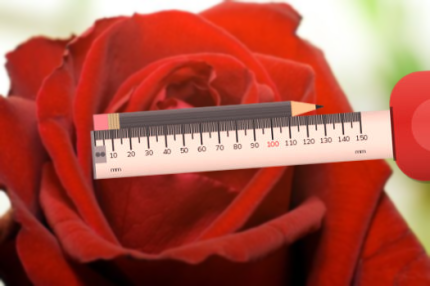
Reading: **130** mm
